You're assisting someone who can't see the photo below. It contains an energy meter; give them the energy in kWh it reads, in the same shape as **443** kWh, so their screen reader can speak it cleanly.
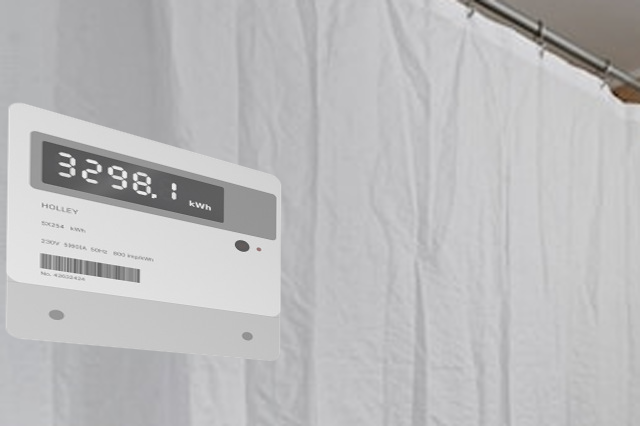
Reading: **3298.1** kWh
